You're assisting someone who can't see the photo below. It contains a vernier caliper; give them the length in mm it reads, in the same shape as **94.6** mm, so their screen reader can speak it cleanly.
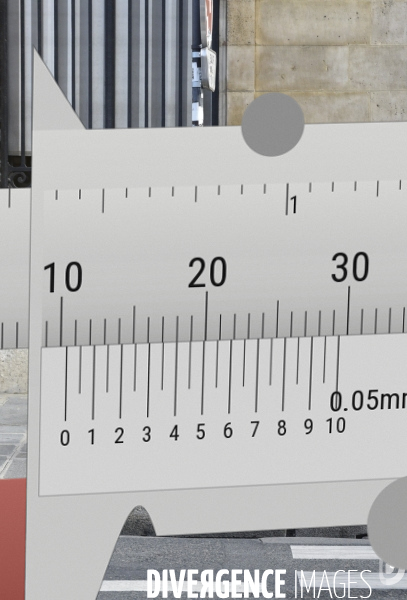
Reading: **10.4** mm
